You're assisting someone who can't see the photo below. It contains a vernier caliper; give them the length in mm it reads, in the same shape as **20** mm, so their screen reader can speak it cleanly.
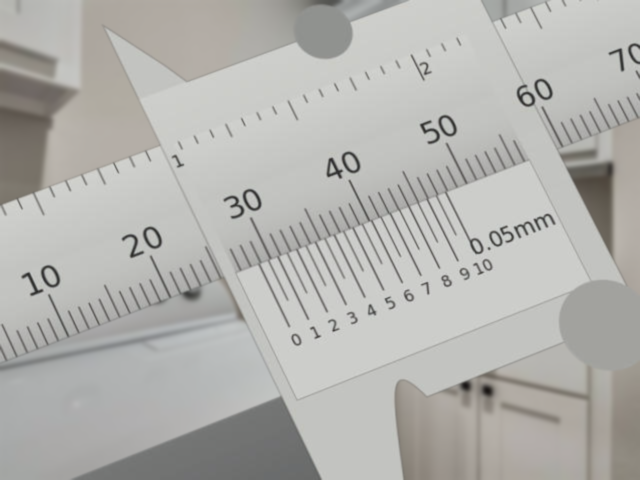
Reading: **28.8** mm
